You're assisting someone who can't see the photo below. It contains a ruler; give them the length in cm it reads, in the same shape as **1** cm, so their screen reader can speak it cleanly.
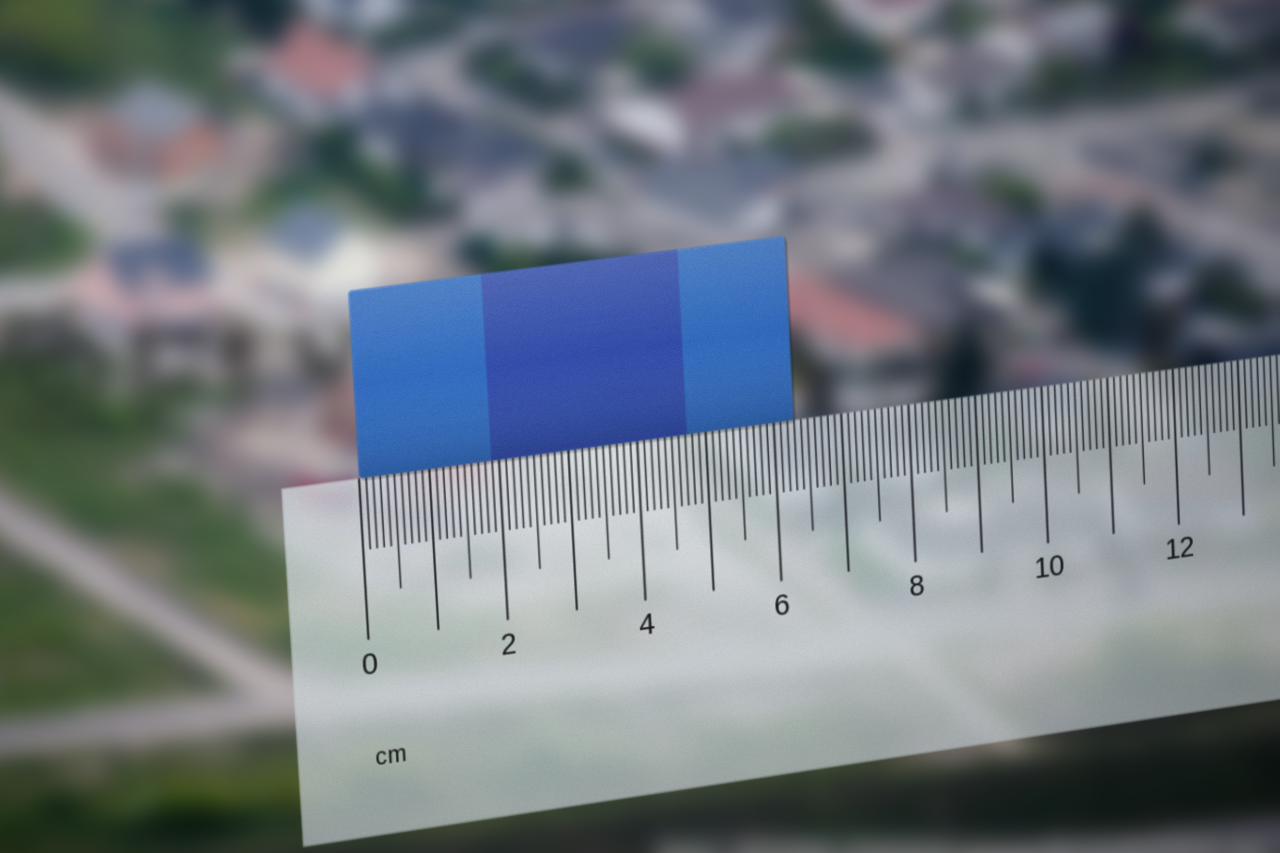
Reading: **6.3** cm
